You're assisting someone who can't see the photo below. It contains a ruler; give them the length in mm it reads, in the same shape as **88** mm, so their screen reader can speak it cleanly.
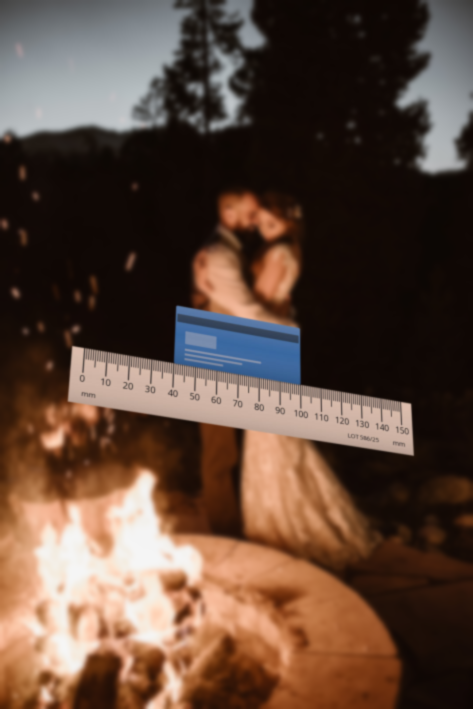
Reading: **60** mm
